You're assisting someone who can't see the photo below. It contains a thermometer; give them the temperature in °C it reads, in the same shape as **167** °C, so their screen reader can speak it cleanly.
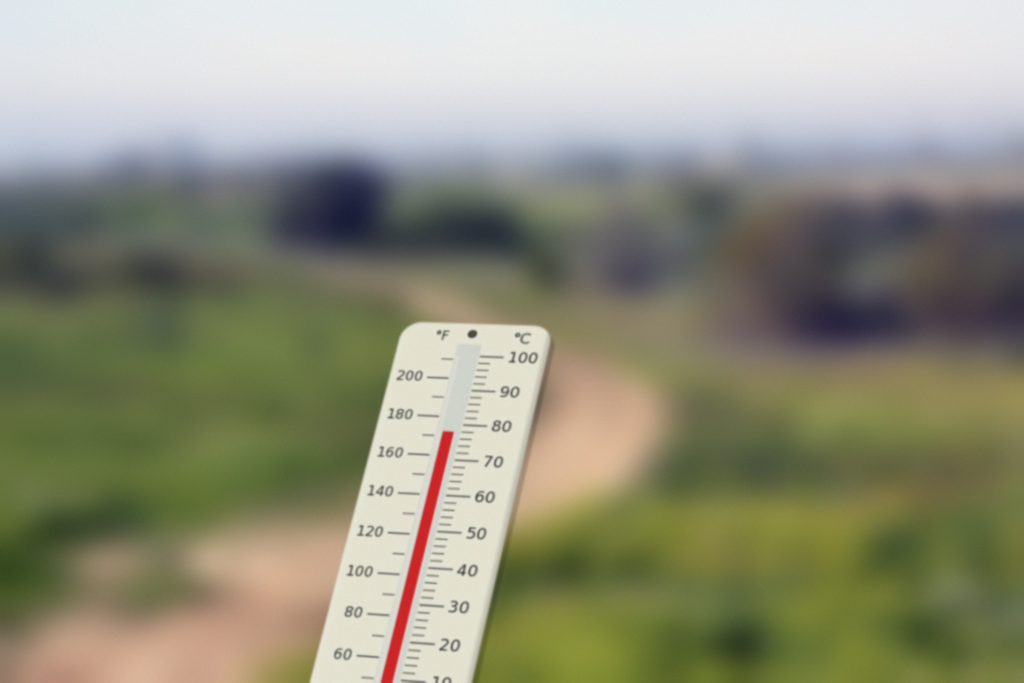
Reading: **78** °C
